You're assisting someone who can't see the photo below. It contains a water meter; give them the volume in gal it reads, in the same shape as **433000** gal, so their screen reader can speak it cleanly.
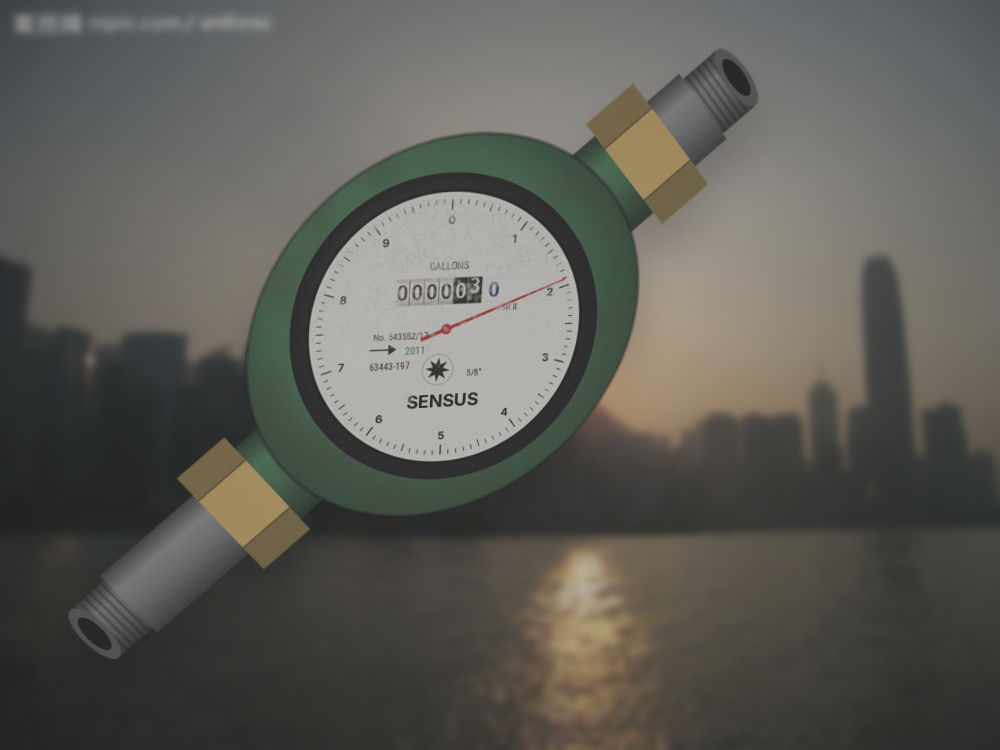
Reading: **31.9** gal
